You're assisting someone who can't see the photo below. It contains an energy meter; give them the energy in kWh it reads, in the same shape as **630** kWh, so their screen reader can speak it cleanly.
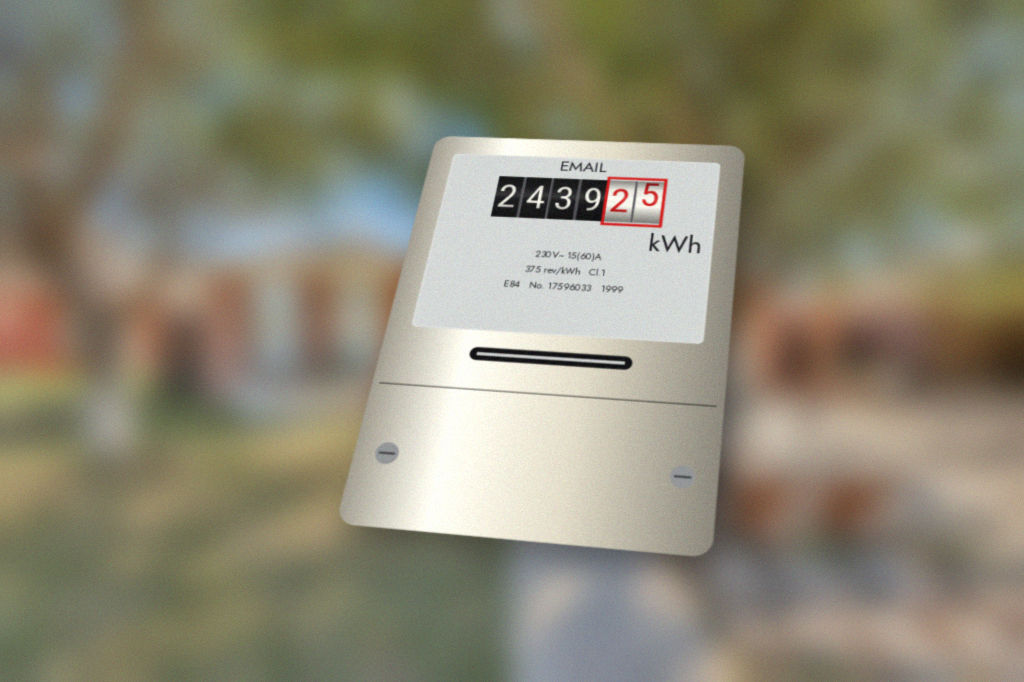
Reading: **2439.25** kWh
